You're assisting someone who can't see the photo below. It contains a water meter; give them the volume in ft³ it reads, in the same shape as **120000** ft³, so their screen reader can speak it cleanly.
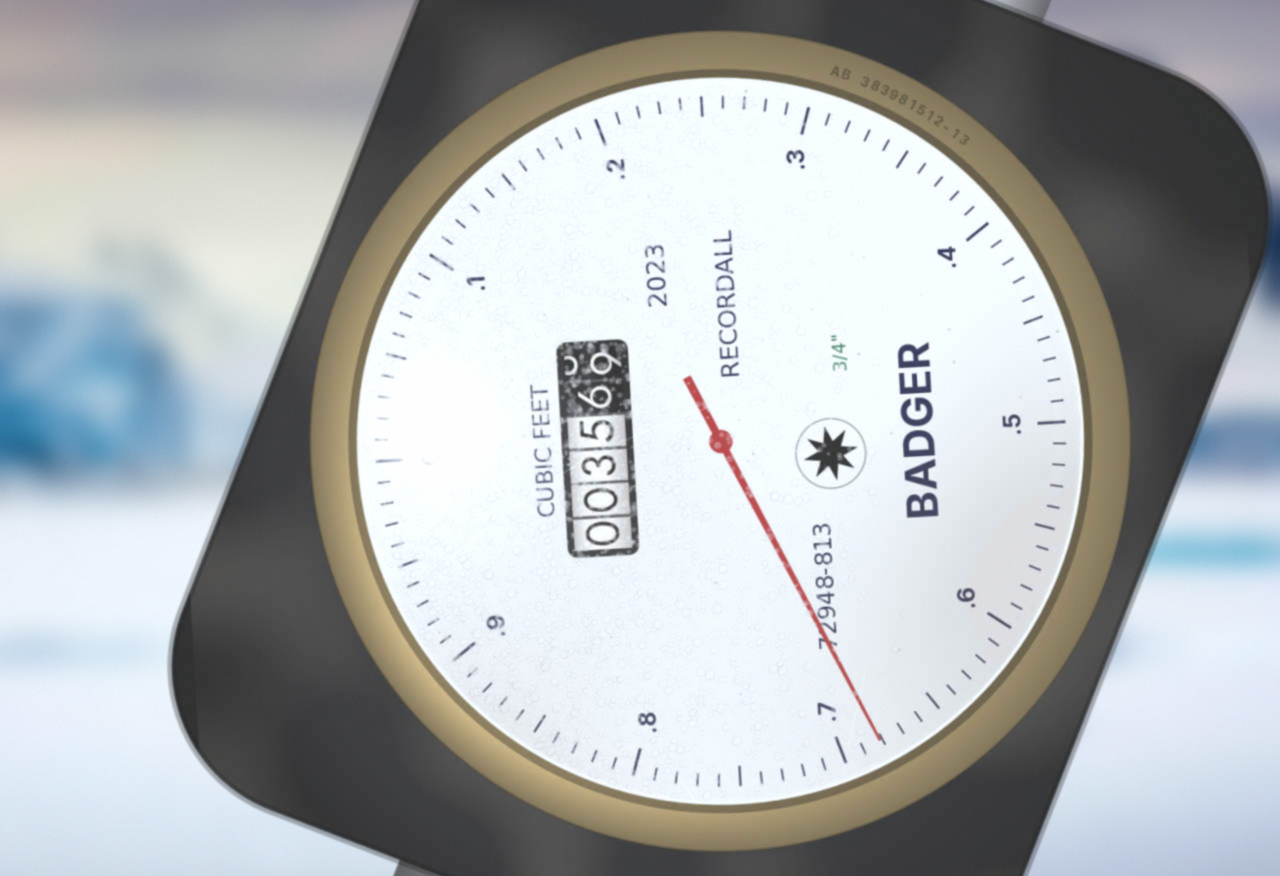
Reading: **3568.68** ft³
